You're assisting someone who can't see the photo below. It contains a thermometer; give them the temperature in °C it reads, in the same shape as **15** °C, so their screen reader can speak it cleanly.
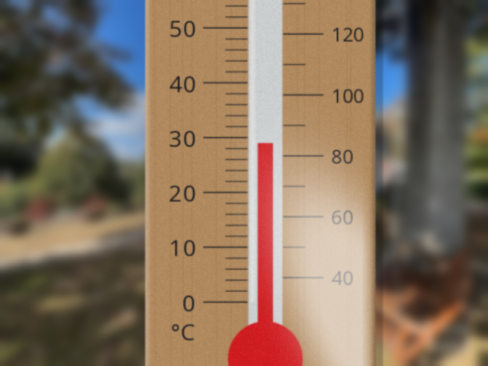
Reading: **29** °C
